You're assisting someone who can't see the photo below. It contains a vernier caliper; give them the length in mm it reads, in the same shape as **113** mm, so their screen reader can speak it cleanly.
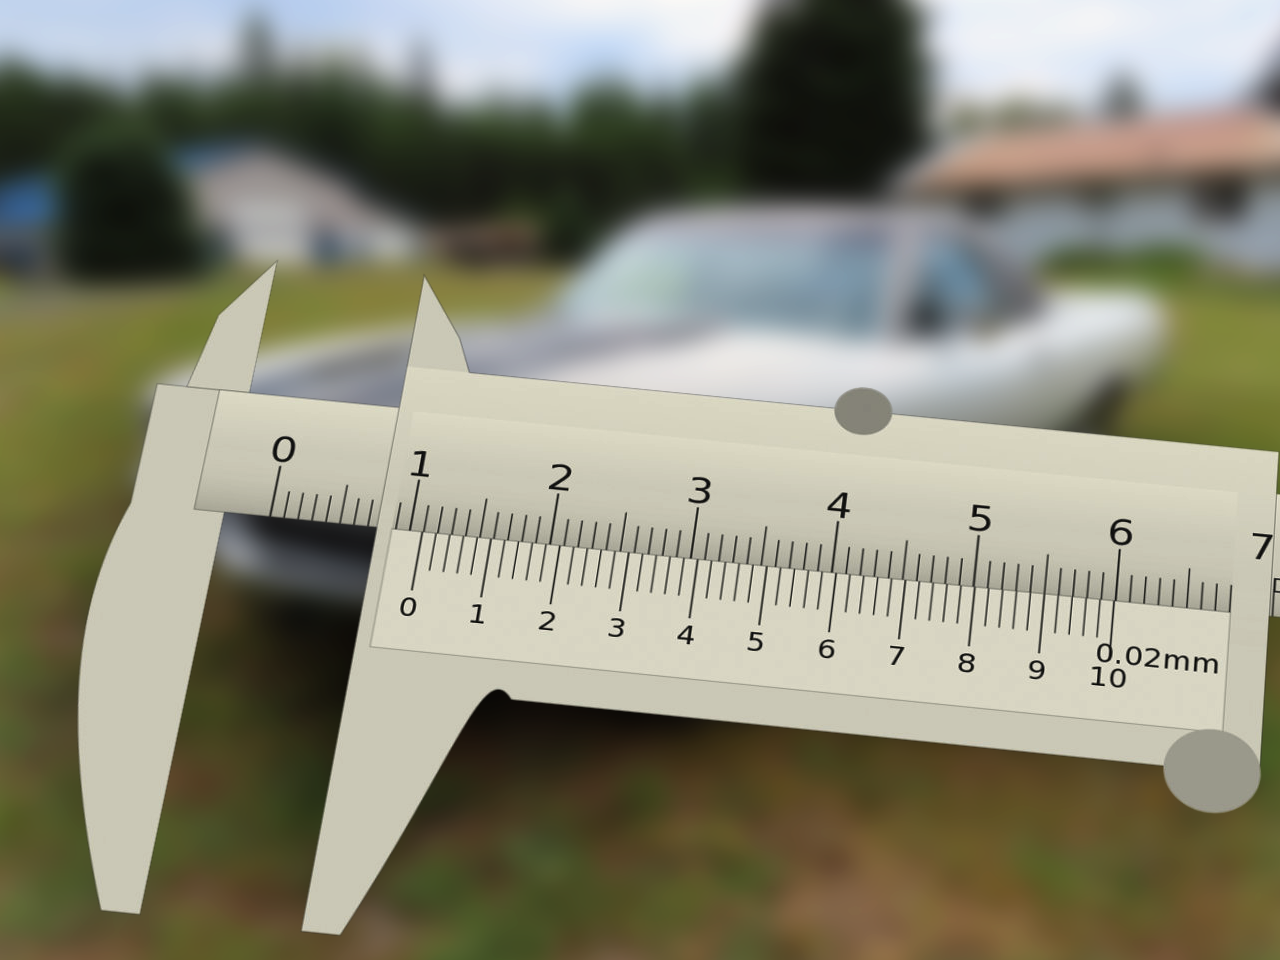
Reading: **10.9** mm
